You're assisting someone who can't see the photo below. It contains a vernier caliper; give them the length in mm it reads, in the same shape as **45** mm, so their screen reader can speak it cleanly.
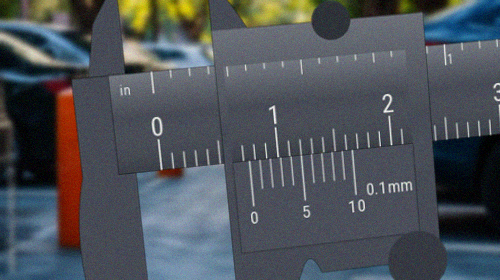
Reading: **7.5** mm
